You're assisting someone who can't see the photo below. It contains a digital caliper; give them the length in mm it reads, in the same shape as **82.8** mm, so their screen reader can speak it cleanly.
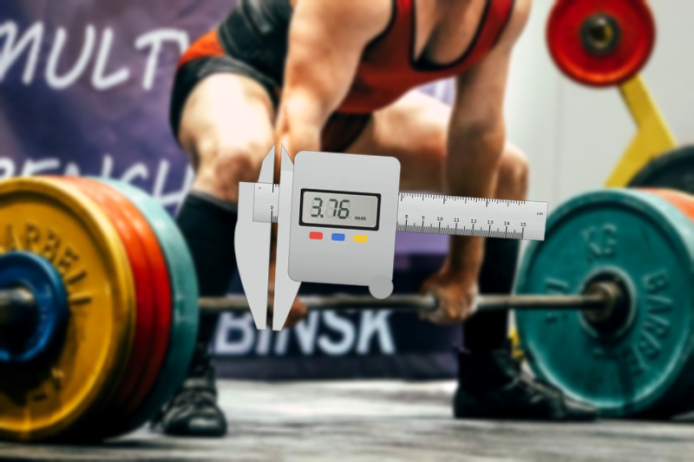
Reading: **3.76** mm
